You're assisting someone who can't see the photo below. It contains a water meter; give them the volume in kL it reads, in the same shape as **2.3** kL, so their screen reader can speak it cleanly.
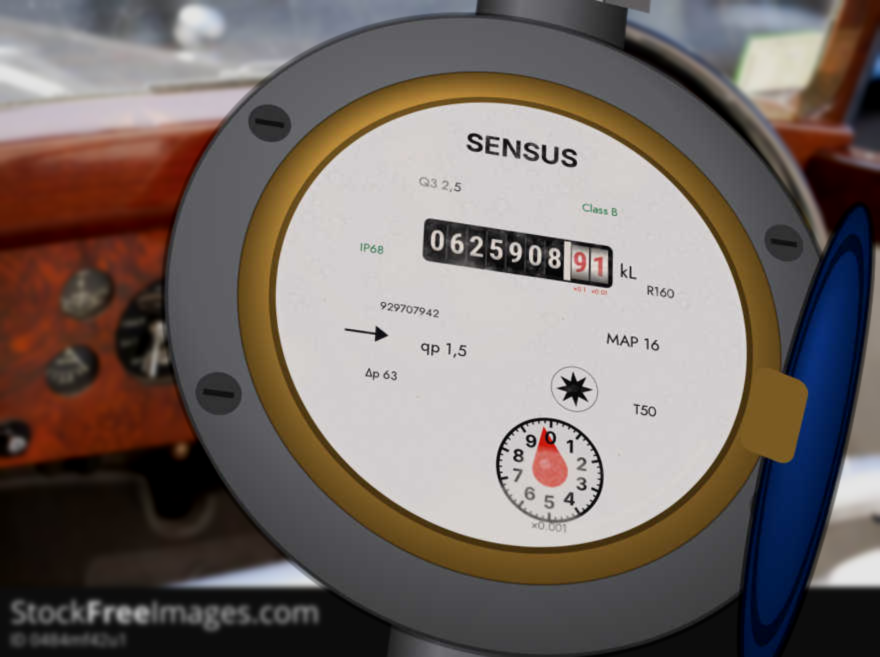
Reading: **625908.909** kL
